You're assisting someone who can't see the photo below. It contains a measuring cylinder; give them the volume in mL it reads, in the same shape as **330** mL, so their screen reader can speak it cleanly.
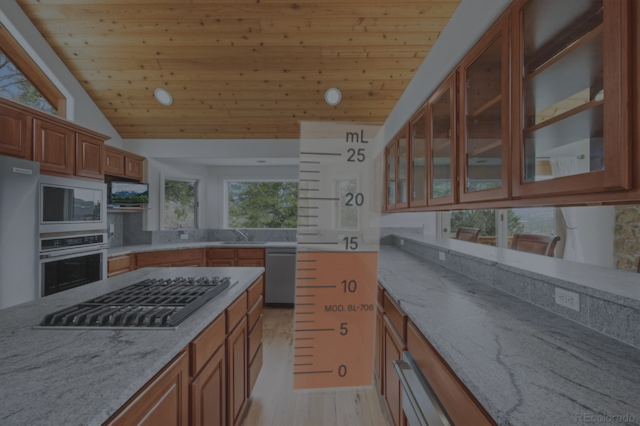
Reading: **14** mL
